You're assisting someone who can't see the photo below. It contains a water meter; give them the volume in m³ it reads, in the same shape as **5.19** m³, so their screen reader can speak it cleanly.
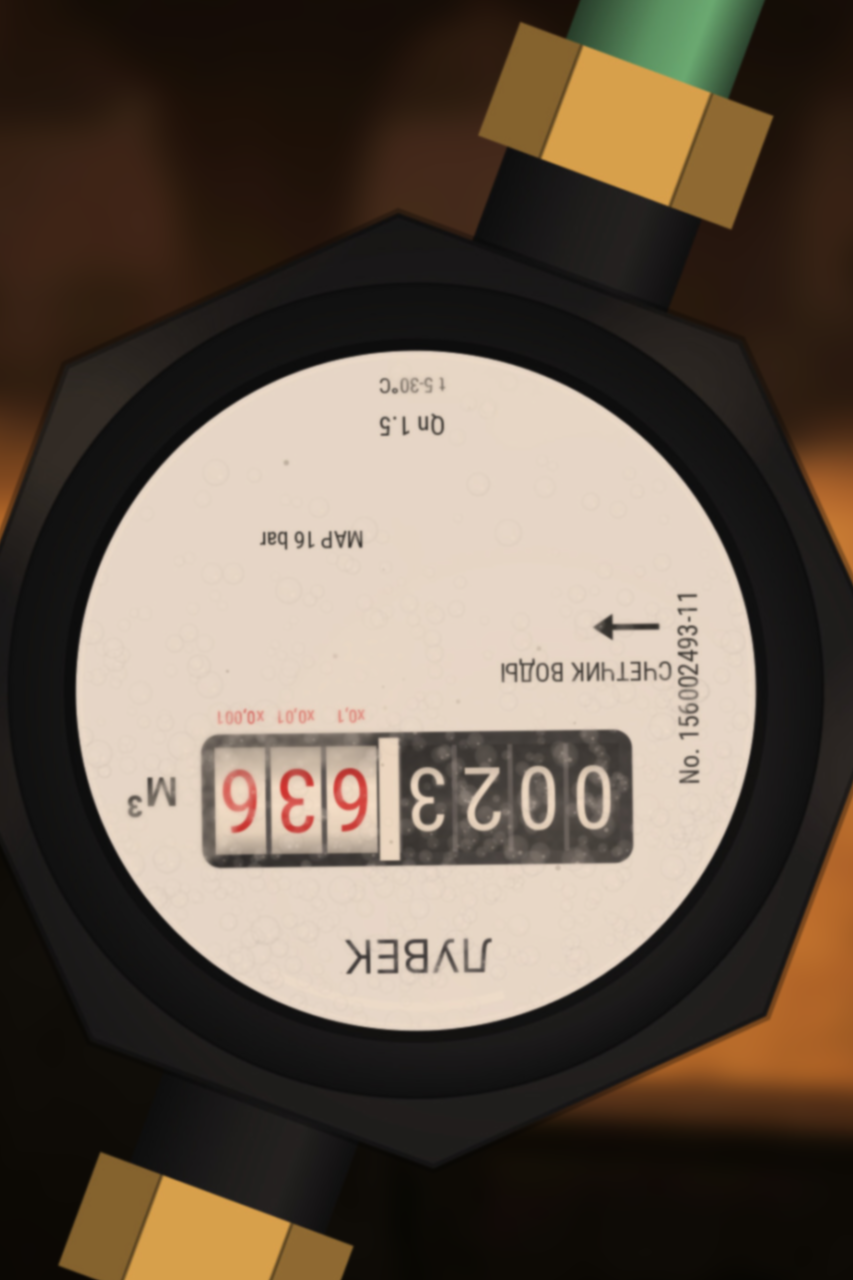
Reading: **23.636** m³
